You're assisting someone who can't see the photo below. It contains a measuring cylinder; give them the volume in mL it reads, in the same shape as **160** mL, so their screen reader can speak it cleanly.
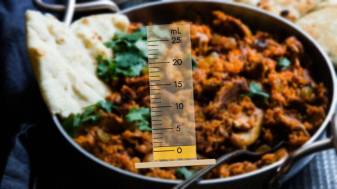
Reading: **1** mL
